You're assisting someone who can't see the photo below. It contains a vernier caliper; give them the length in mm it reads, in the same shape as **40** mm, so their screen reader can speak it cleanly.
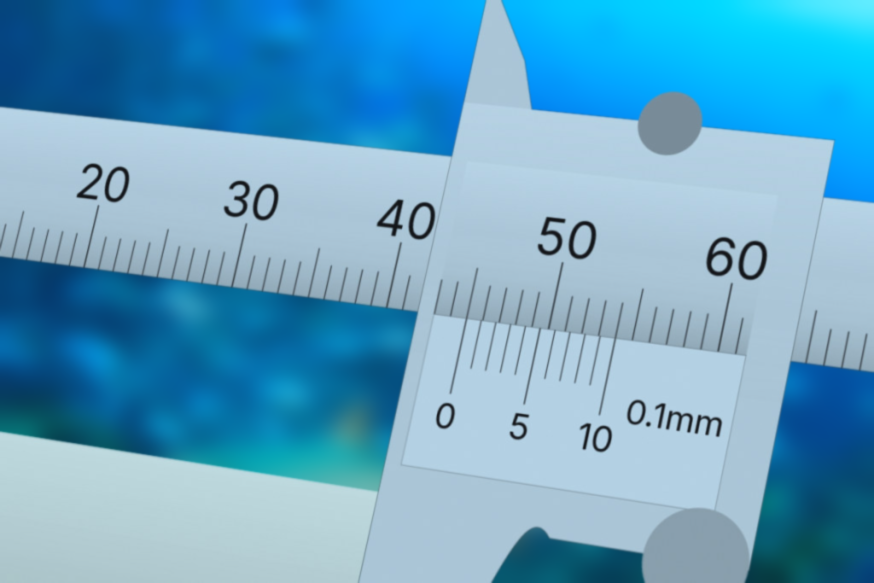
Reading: **45.0** mm
